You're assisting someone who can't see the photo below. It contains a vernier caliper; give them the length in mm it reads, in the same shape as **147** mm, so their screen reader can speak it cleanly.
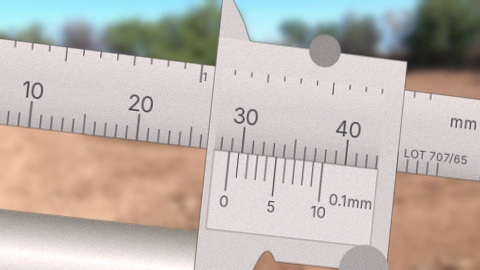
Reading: **28.8** mm
